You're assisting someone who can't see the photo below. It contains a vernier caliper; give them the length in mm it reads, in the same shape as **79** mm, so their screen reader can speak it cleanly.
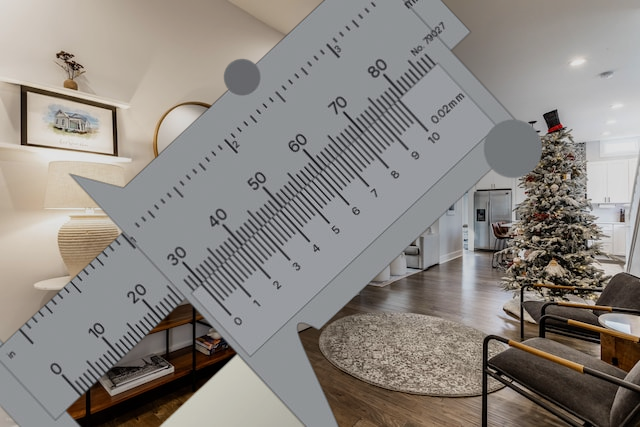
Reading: **29.8** mm
